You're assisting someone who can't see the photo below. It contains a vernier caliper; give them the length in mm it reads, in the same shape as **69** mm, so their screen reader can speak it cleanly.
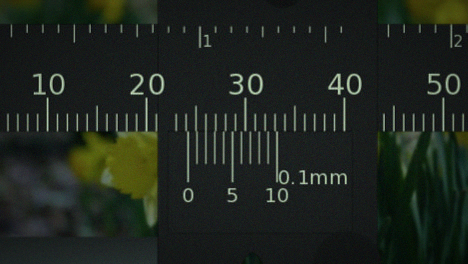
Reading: **24.2** mm
